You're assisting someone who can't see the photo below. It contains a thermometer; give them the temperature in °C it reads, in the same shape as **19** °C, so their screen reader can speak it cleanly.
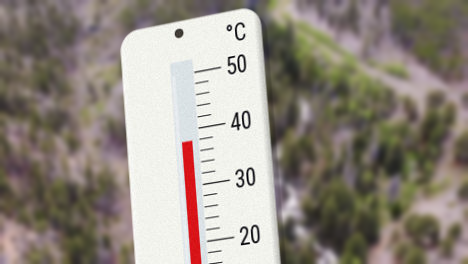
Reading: **38** °C
